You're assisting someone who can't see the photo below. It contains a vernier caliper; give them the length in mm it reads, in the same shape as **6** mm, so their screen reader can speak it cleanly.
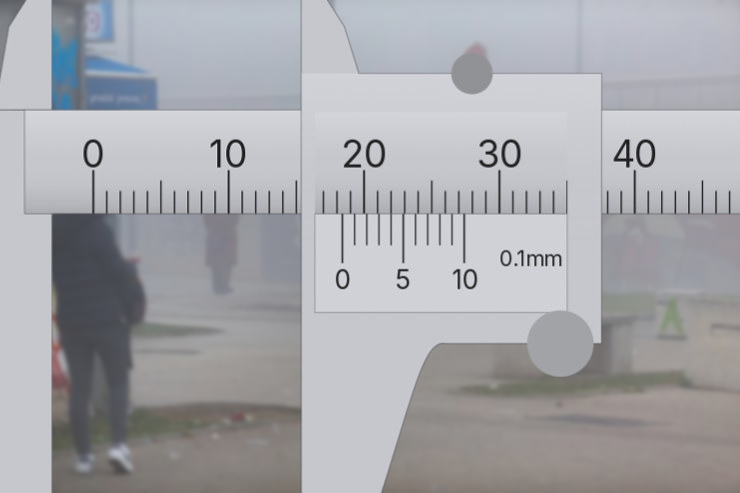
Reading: **18.4** mm
